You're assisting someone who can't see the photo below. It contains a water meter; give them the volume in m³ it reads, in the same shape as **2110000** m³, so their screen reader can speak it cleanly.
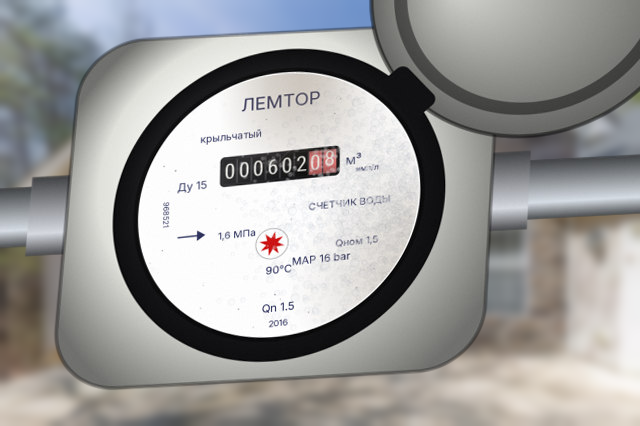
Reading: **602.08** m³
